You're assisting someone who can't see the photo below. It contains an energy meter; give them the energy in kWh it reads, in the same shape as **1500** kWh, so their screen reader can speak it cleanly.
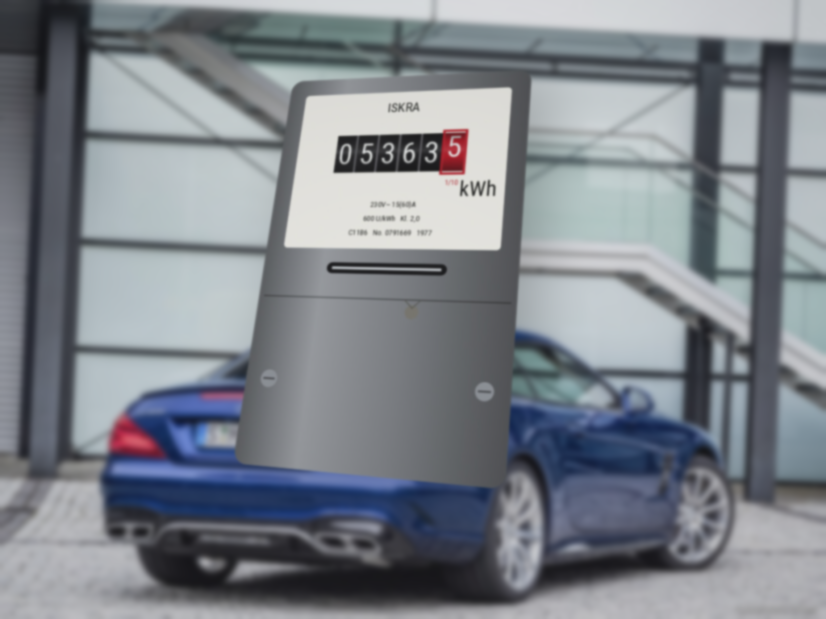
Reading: **5363.5** kWh
